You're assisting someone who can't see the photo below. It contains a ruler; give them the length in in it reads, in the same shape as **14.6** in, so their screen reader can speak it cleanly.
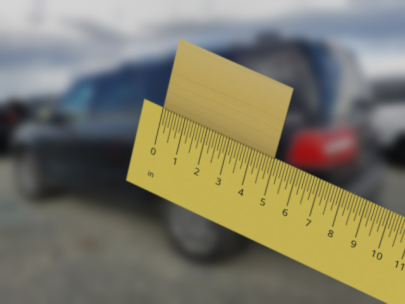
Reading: **5** in
